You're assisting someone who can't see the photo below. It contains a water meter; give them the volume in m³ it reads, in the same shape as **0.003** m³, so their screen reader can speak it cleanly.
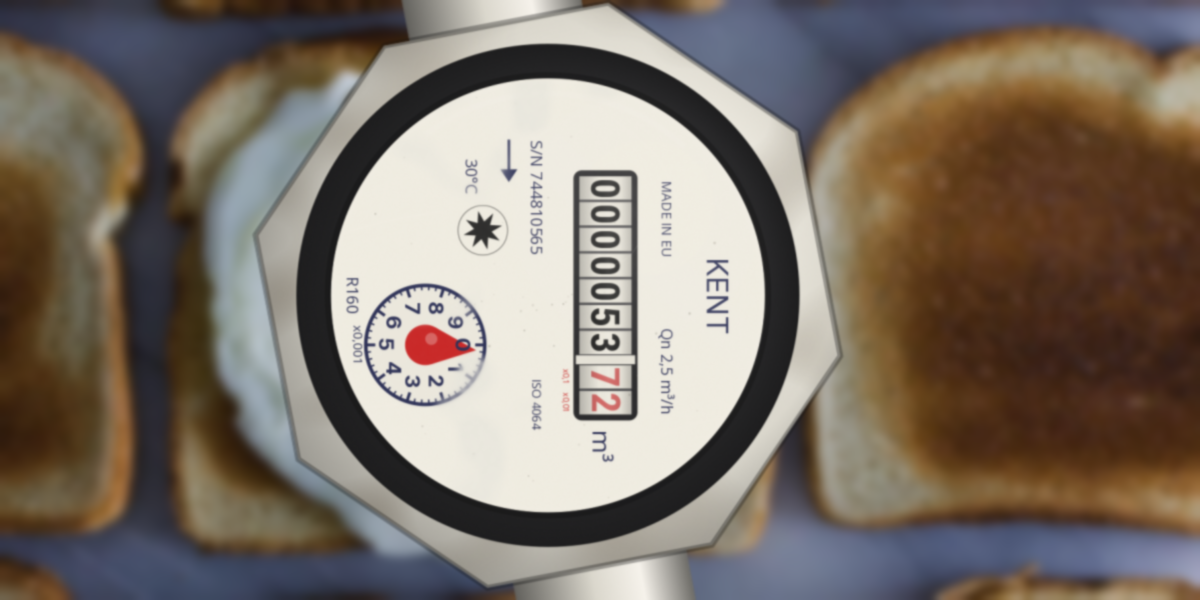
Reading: **53.720** m³
